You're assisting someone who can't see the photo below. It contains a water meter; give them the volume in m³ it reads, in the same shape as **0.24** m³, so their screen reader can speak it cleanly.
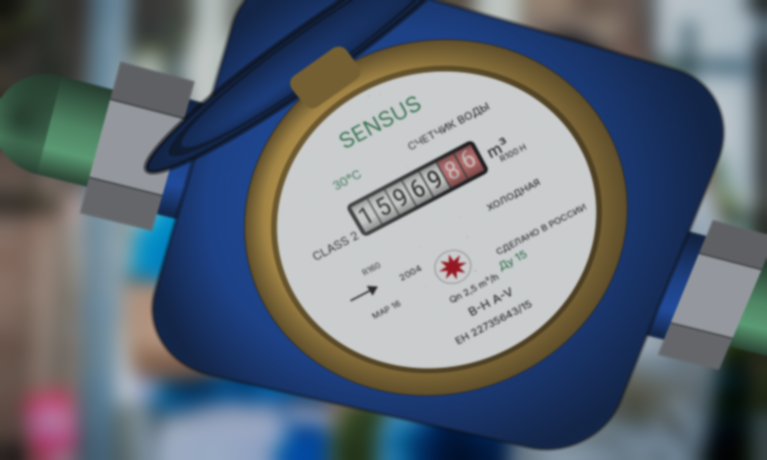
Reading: **15969.86** m³
